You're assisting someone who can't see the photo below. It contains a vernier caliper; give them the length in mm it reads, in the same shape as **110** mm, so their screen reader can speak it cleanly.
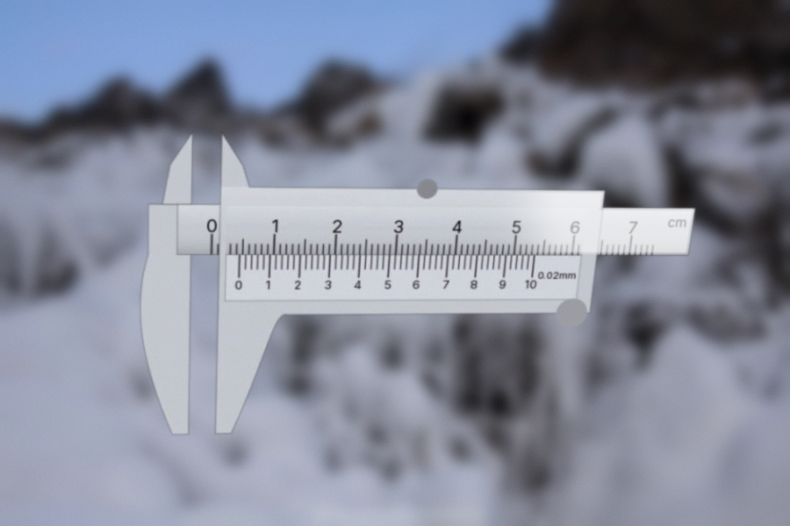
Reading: **4.5** mm
